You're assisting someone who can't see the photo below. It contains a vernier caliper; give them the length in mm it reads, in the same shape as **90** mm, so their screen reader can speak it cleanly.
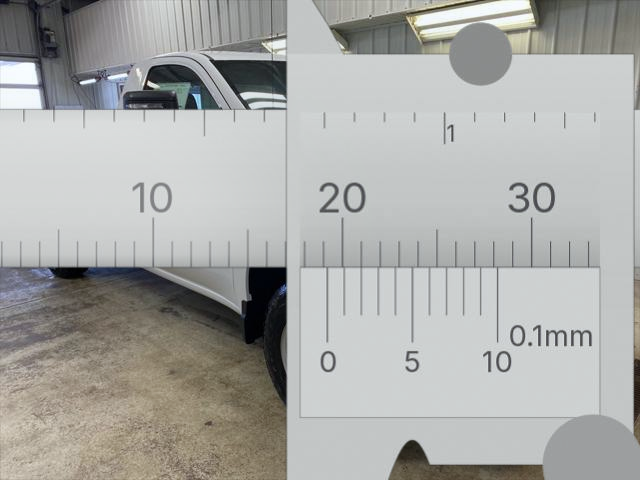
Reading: **19.2** mm
